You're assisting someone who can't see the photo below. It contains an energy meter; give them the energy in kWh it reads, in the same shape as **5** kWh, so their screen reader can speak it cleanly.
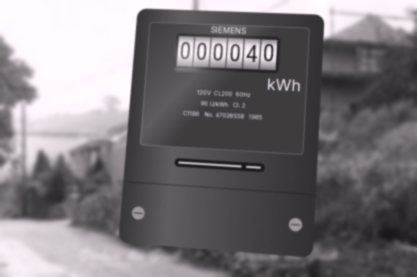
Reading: **40** kWh
